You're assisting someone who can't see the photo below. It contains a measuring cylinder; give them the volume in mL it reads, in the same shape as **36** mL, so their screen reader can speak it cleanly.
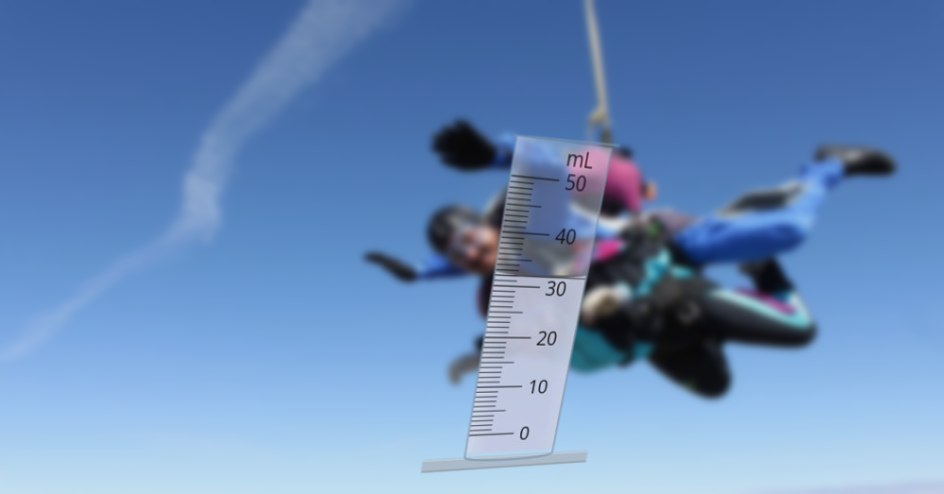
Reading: **32** mL
